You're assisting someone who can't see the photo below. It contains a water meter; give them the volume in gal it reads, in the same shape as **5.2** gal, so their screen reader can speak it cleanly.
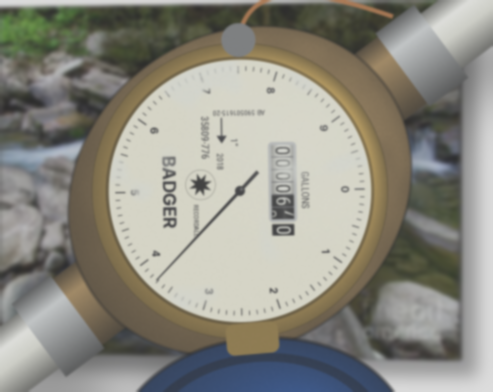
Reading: **673.7** gal
